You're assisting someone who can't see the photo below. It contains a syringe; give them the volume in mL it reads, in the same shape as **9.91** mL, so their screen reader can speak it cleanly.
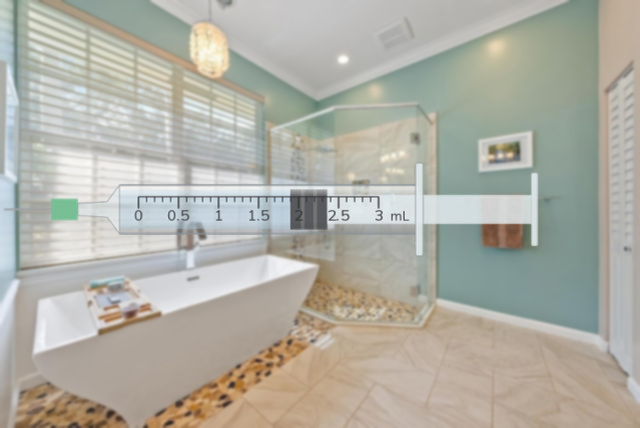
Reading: **1.9** mL
